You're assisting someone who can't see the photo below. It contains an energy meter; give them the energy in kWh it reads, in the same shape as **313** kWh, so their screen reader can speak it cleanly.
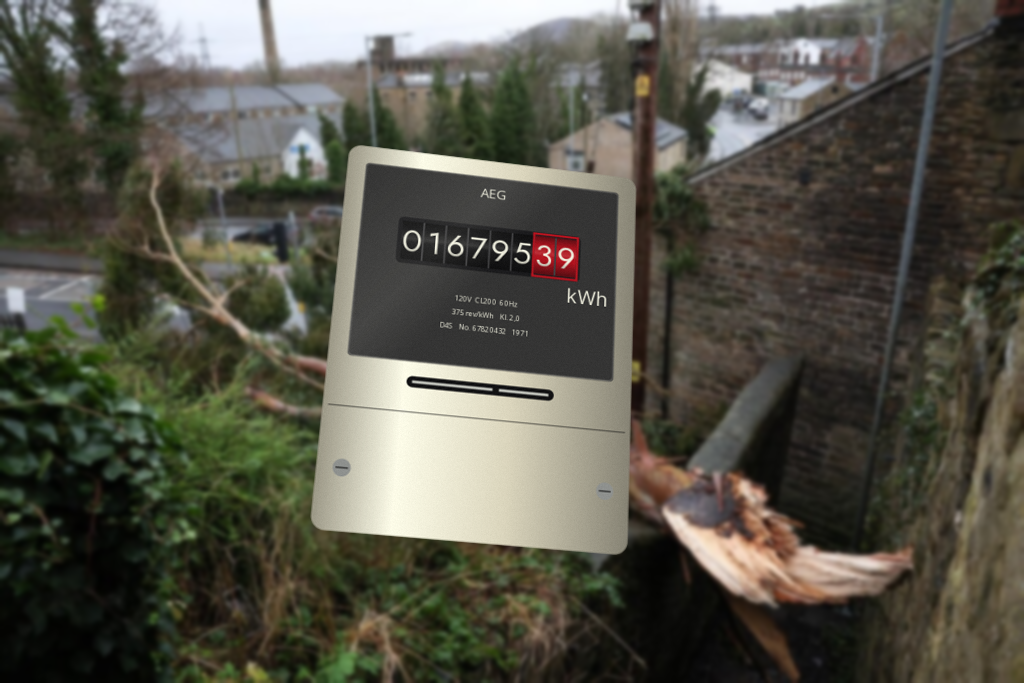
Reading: **16795.39** kWh
